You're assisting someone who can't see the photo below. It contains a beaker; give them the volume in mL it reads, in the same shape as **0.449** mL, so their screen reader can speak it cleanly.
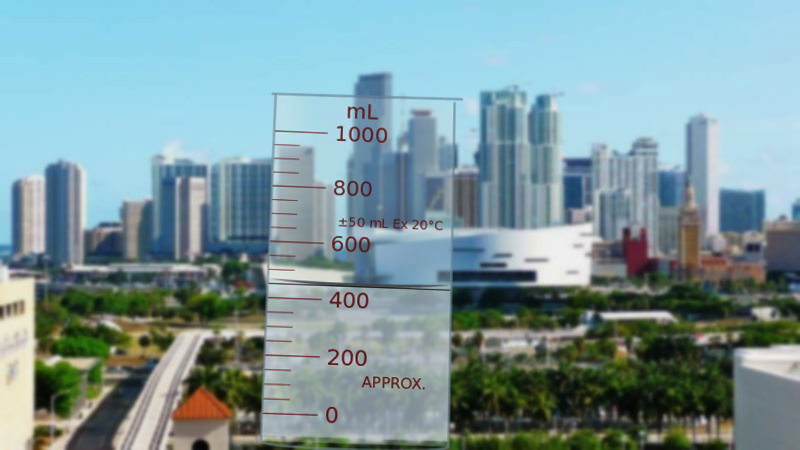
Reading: **450** mL
